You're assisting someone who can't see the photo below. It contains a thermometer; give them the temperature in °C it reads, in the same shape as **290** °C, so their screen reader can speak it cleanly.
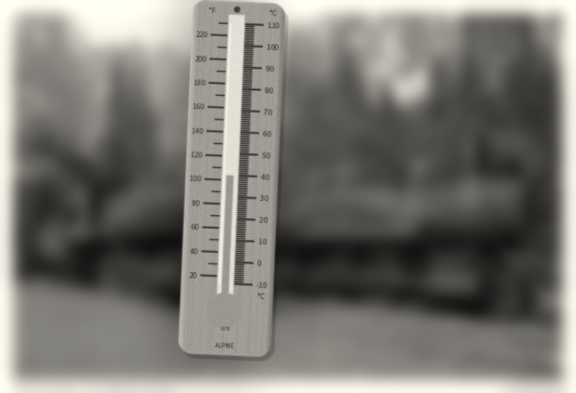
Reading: **40** °C
